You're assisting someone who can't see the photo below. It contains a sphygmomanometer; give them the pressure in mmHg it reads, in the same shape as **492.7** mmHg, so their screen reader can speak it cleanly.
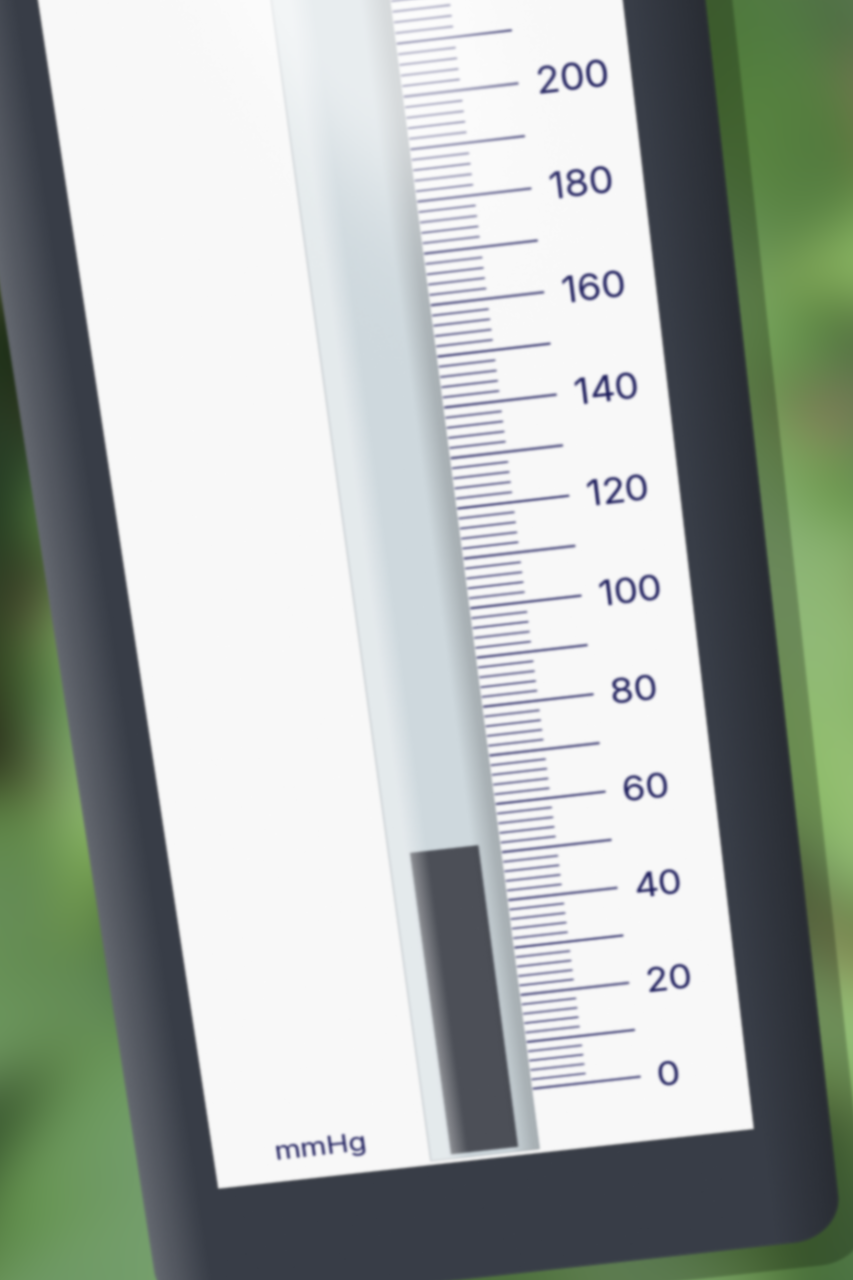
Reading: **52** mmHg
